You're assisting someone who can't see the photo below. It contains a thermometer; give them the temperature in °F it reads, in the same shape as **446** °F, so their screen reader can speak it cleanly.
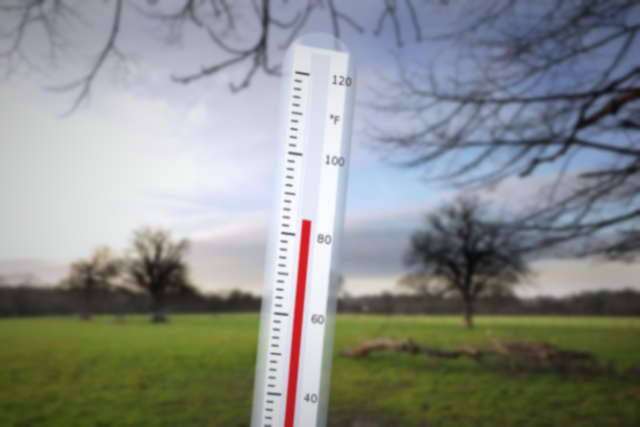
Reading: **84** °F
